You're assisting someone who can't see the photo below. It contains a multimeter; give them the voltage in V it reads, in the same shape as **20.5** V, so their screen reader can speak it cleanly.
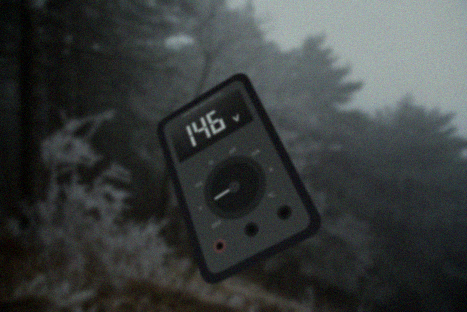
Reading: **146** V
